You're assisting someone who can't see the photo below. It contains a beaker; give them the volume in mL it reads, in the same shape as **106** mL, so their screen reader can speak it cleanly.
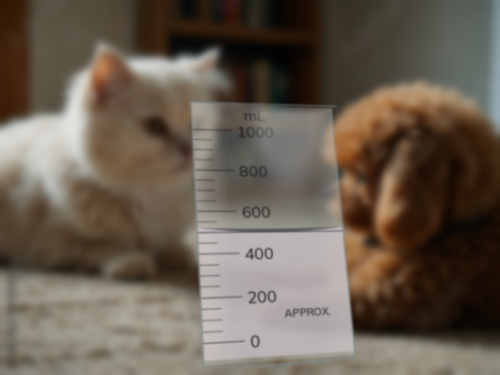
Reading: **500** mL
